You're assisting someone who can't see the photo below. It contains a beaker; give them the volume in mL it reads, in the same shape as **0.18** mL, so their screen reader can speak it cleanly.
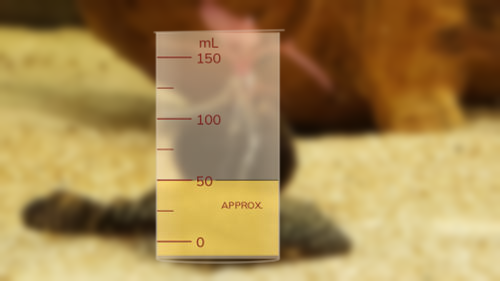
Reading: **50** mL
